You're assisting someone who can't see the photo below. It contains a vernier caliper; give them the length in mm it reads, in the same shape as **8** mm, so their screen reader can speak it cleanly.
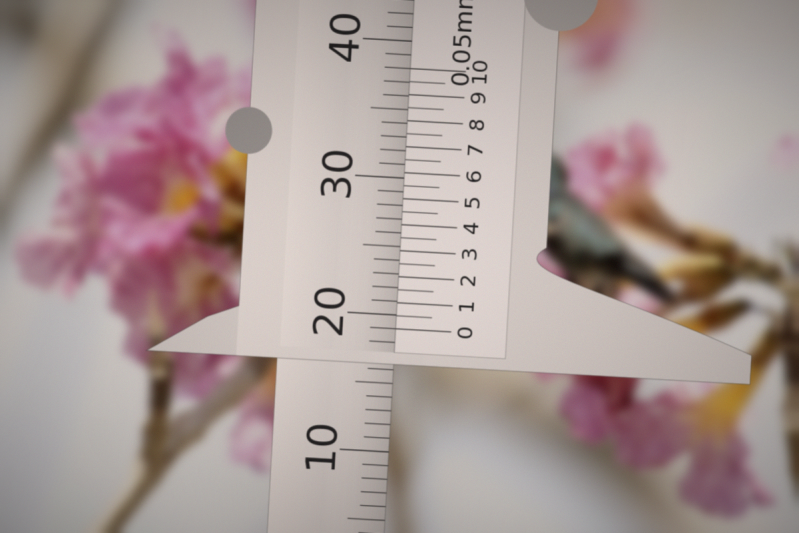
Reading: **19.0** mm
